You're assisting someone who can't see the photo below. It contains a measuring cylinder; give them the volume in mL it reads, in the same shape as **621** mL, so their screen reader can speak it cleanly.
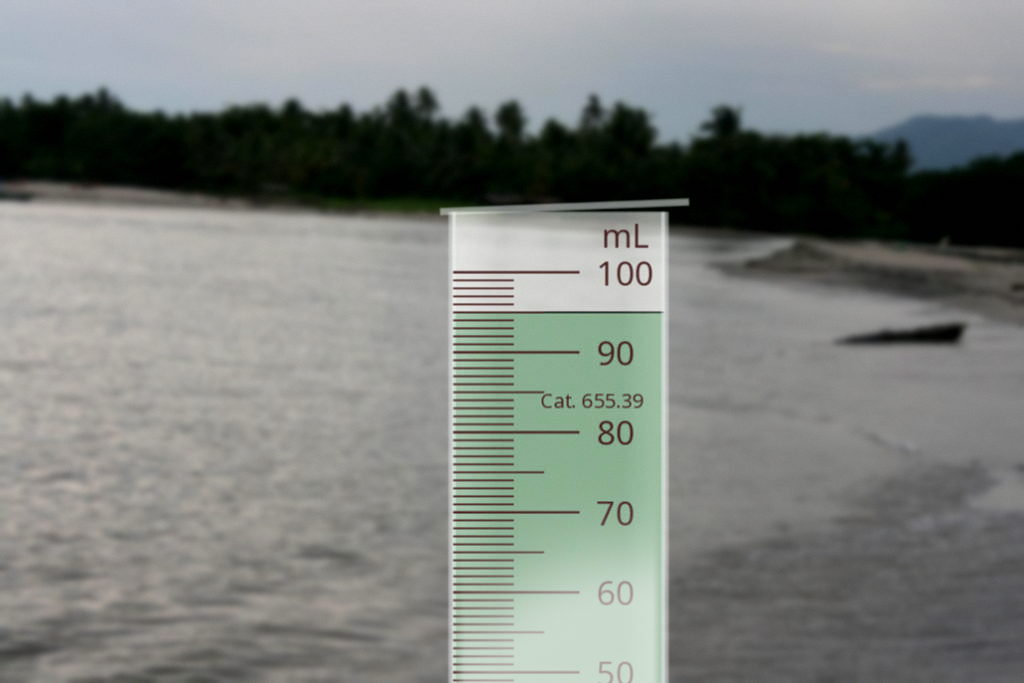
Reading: **95** mL
